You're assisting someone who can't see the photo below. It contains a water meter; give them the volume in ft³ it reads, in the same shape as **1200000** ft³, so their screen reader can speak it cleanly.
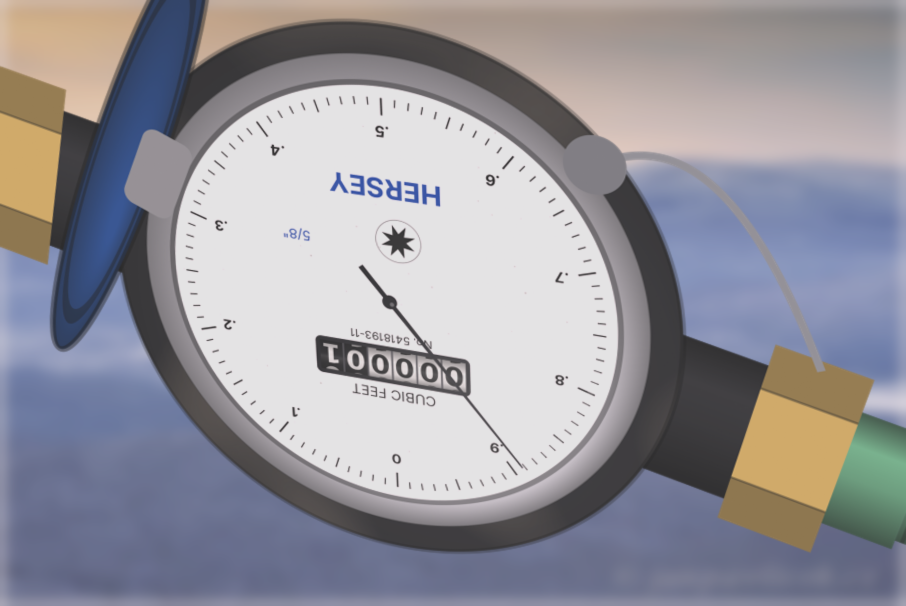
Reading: **0.89** ft³
